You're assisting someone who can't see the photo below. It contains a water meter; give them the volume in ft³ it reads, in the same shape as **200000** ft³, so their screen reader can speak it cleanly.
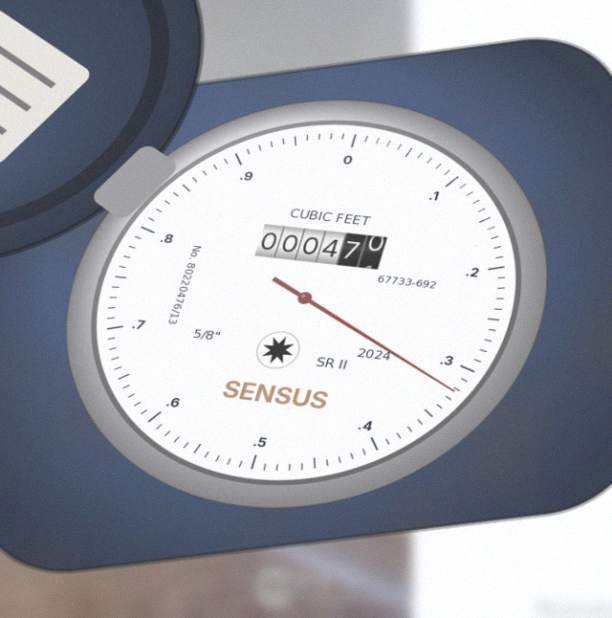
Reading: **470.32** ft³
